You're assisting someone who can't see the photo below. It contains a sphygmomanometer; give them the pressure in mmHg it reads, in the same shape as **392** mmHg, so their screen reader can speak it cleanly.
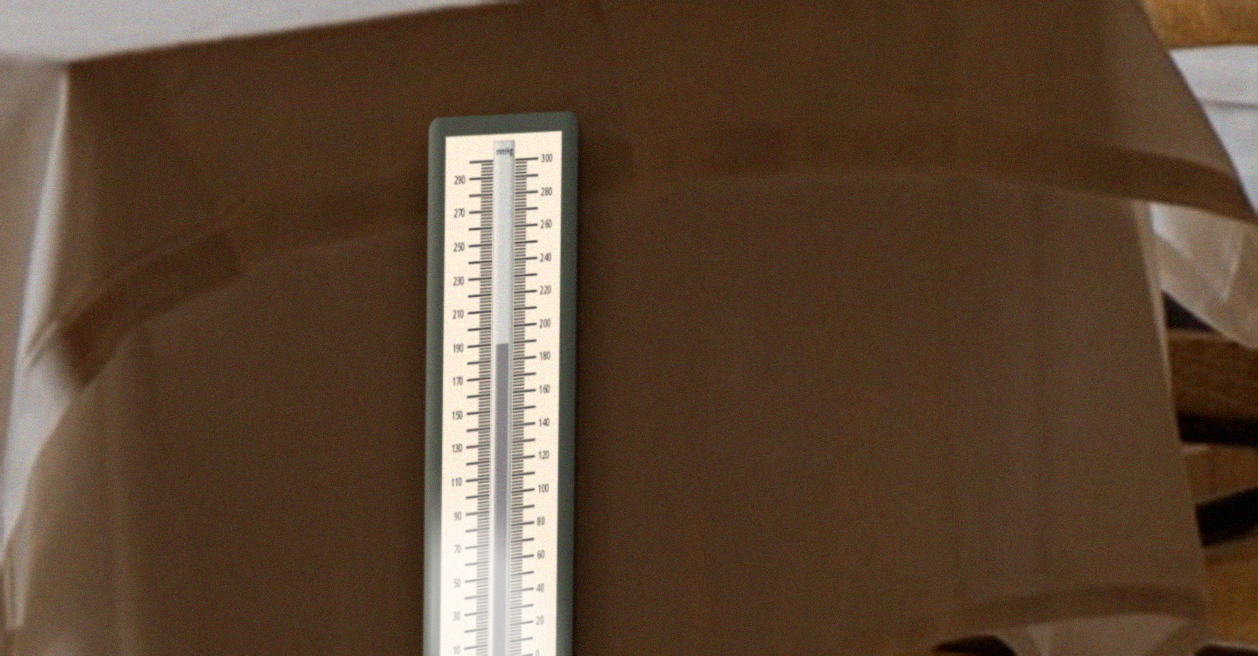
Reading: **190** mmHg
